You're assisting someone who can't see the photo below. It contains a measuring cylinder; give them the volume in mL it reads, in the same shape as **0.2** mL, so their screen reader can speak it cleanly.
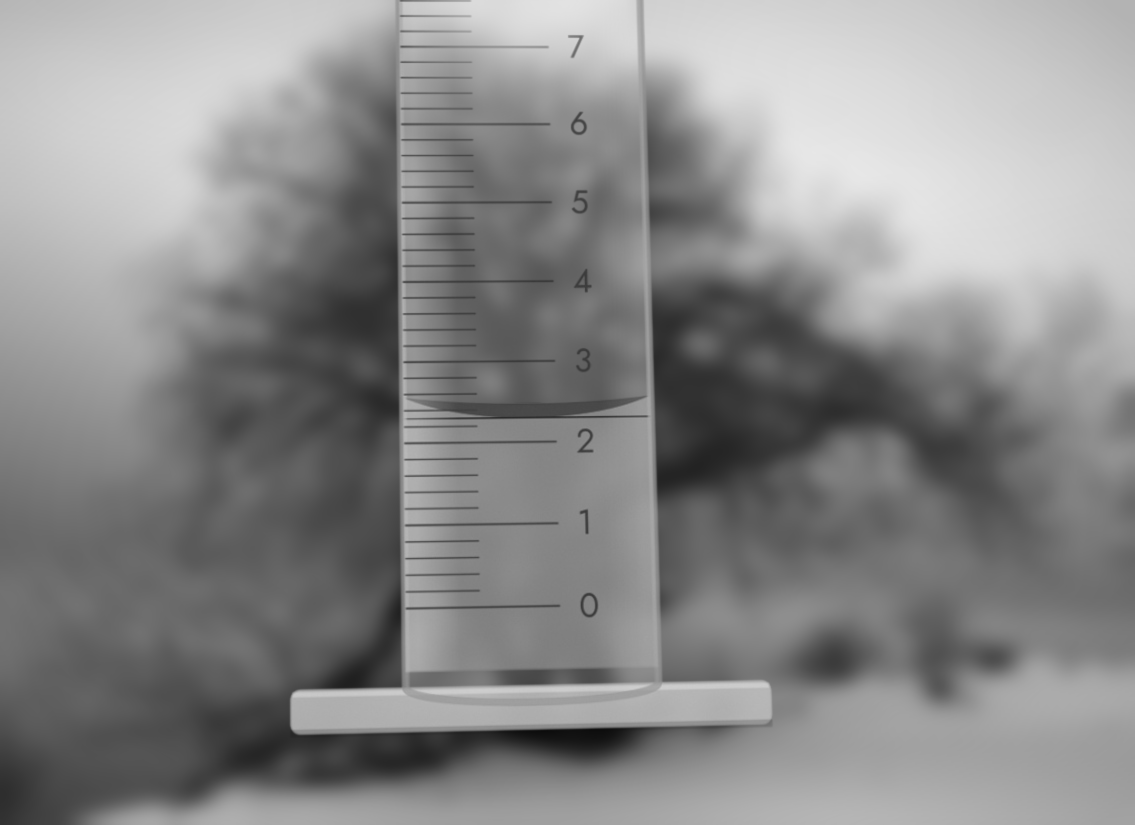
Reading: **2.3** mL
